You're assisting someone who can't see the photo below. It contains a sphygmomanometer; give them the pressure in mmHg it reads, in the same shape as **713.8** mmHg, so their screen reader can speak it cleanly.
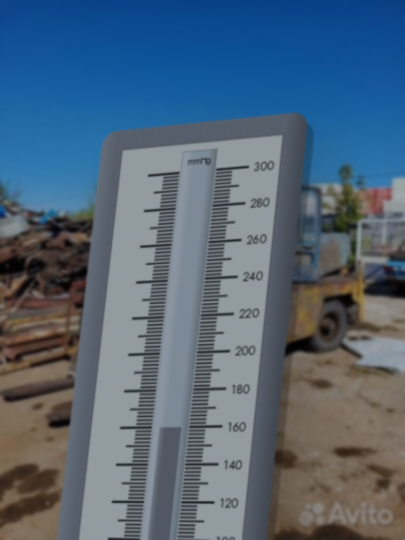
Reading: **160** mmHg
